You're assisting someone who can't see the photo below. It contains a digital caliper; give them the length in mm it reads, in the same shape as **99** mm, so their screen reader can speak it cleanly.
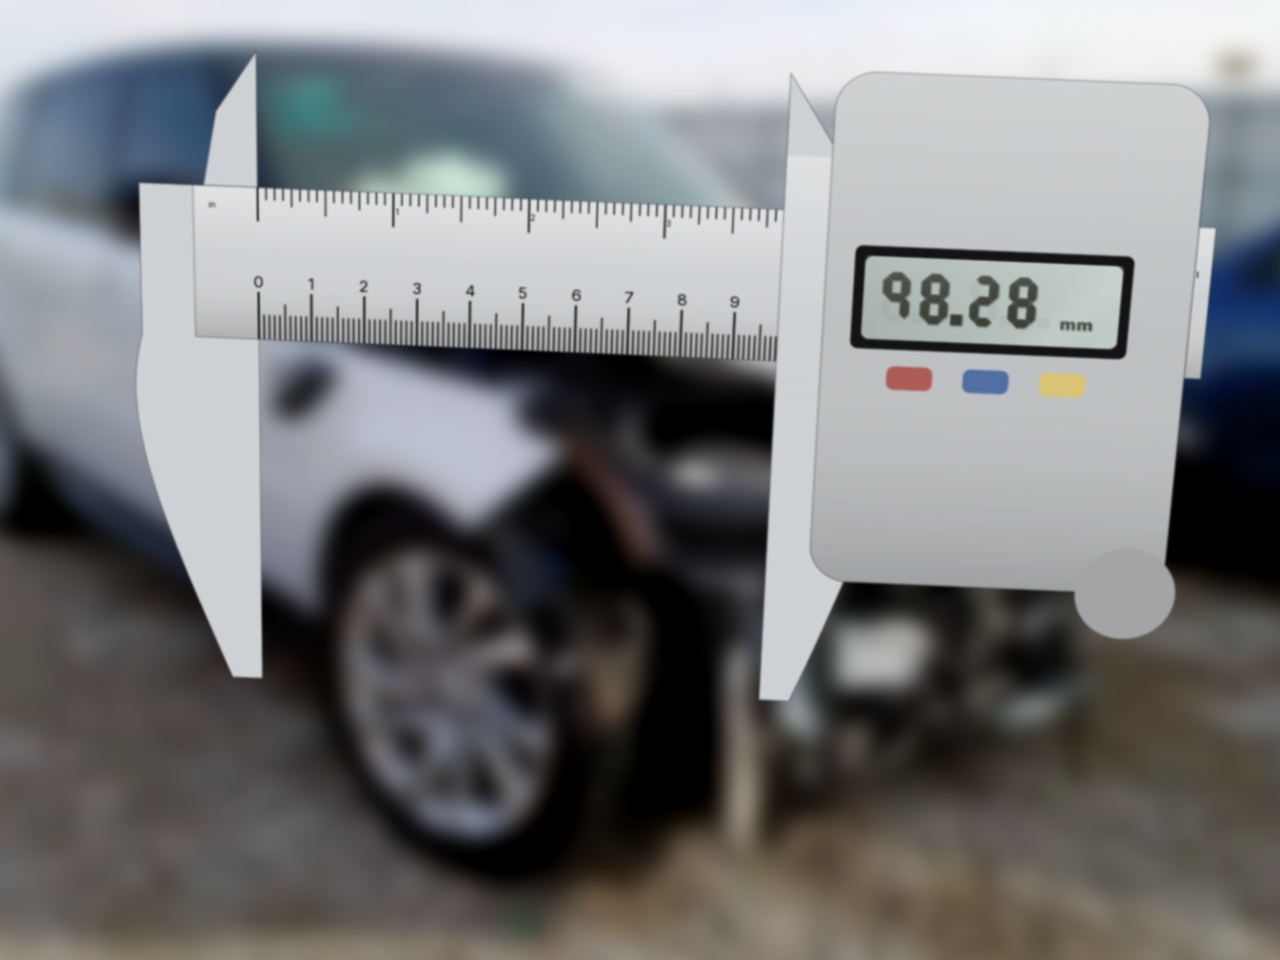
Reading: **98.28** mm
